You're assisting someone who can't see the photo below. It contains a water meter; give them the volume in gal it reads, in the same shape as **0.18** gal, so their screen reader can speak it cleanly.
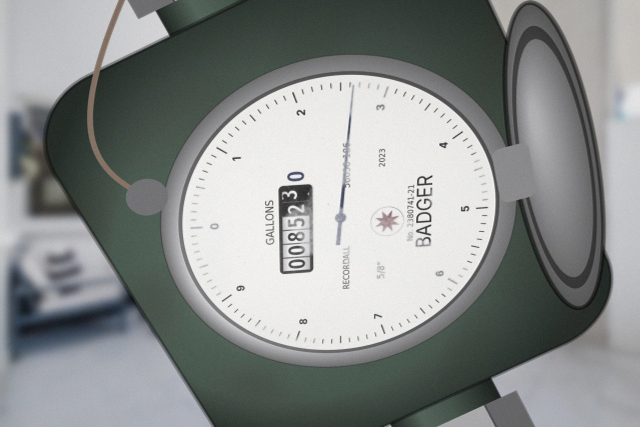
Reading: **85232.6** gal
